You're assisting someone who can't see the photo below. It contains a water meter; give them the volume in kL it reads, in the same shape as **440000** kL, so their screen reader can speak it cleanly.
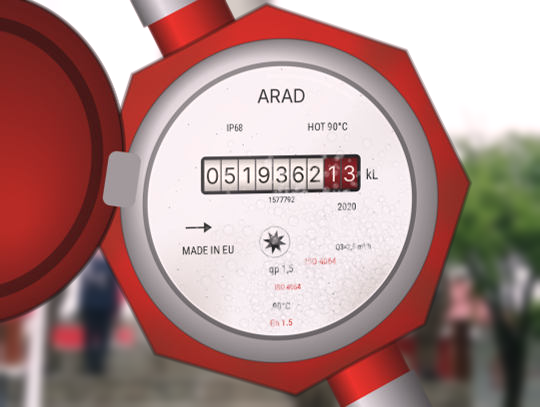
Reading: **519362.13** kL
